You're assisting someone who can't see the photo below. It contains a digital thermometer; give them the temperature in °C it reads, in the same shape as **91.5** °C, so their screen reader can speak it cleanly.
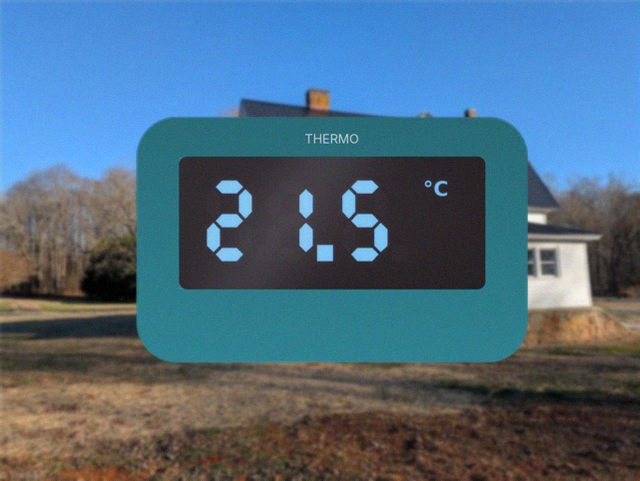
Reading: **21.5** °C
